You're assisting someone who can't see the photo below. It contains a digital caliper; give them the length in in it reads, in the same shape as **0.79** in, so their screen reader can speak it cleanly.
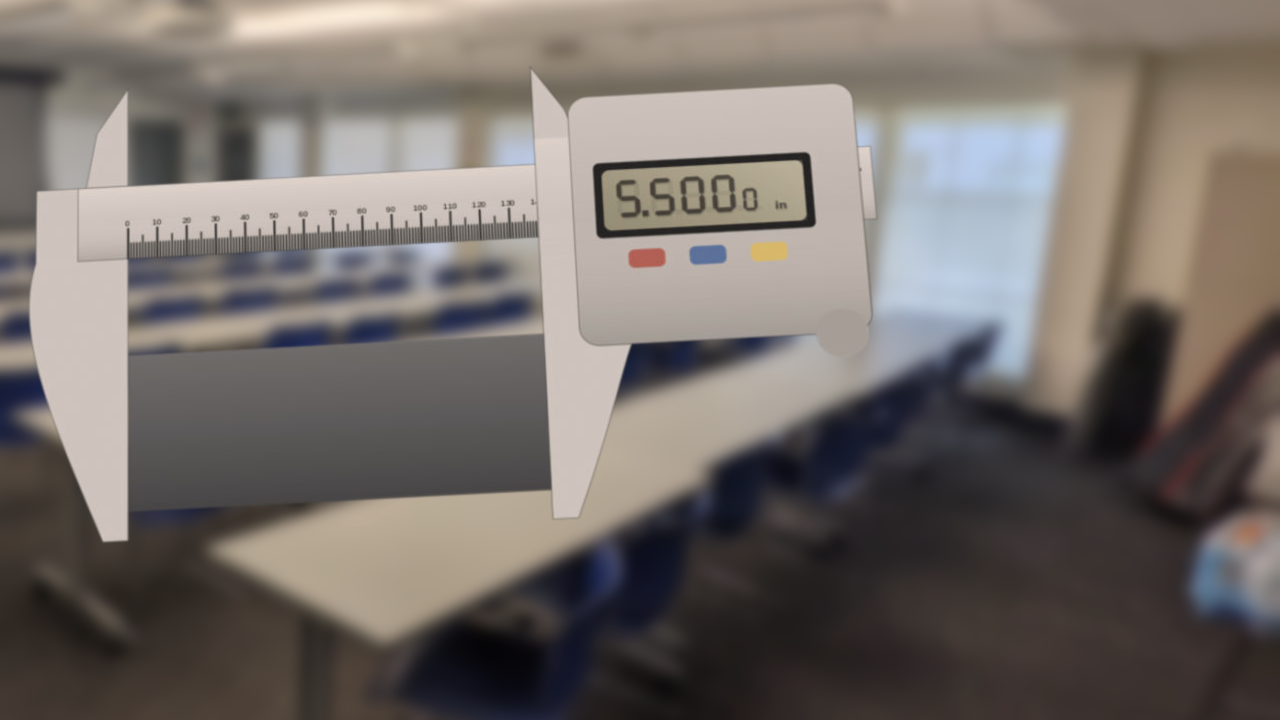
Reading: **5.5000** in
